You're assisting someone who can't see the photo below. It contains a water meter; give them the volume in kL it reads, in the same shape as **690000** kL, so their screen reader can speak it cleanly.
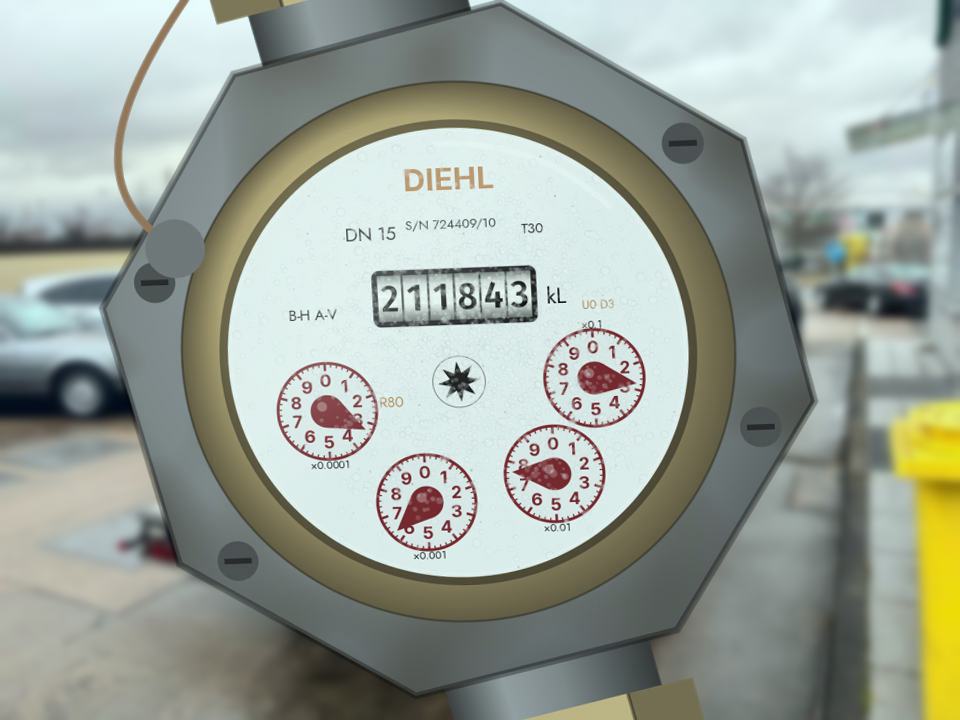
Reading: **211843.2763** kL
